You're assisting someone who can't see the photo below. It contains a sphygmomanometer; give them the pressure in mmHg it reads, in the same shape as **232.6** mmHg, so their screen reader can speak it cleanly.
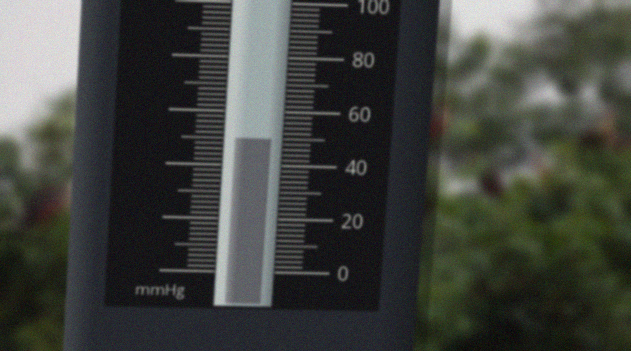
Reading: **50** mmHg
